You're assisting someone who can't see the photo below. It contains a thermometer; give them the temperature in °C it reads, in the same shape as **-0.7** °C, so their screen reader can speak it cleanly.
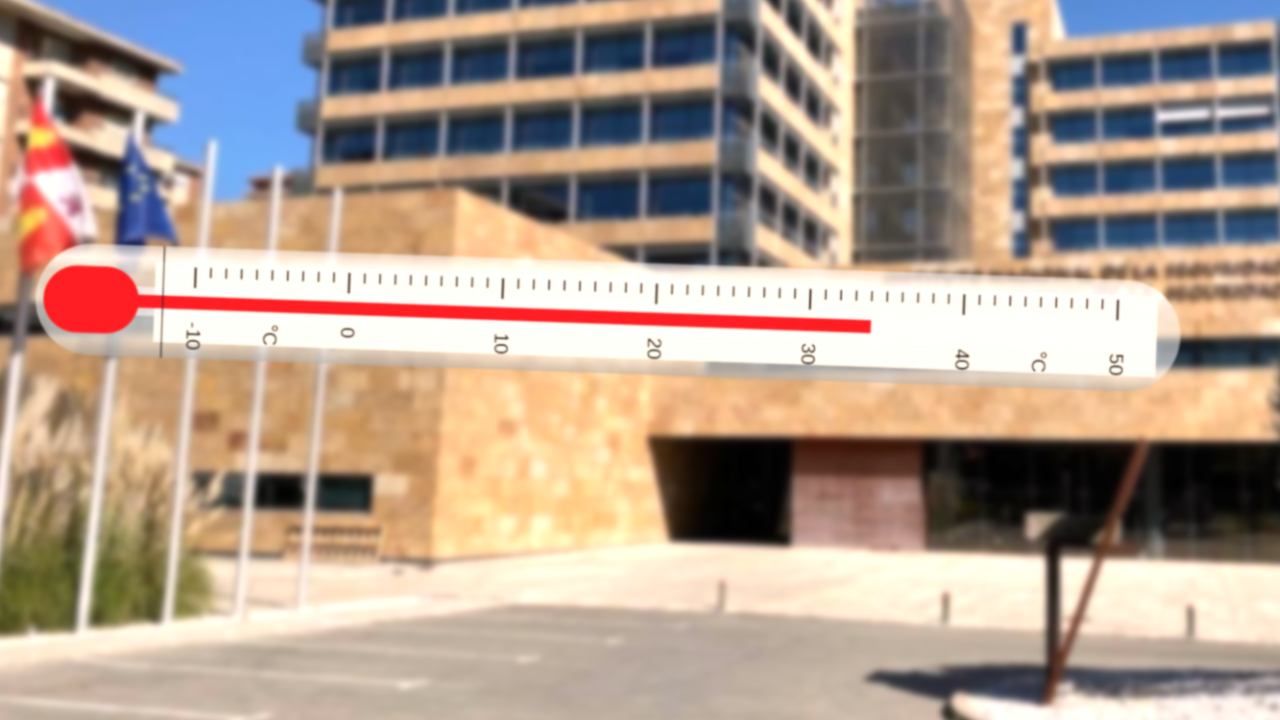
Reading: **34** °C
